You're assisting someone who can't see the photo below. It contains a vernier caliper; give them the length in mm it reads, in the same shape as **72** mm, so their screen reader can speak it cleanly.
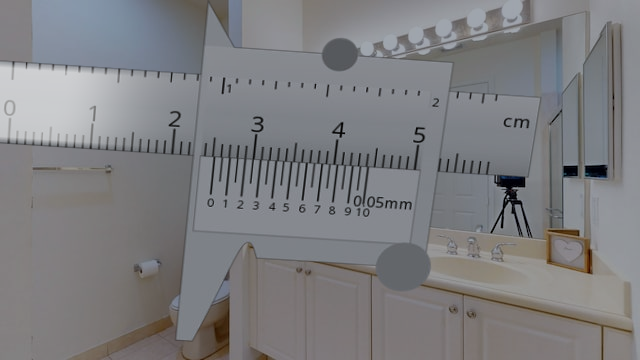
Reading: **25.2** mm
